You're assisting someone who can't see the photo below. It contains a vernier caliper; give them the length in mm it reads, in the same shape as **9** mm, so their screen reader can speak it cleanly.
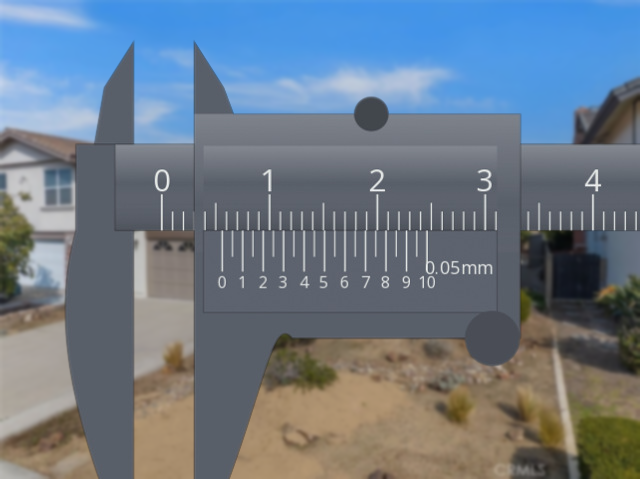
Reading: **5.6** mm
